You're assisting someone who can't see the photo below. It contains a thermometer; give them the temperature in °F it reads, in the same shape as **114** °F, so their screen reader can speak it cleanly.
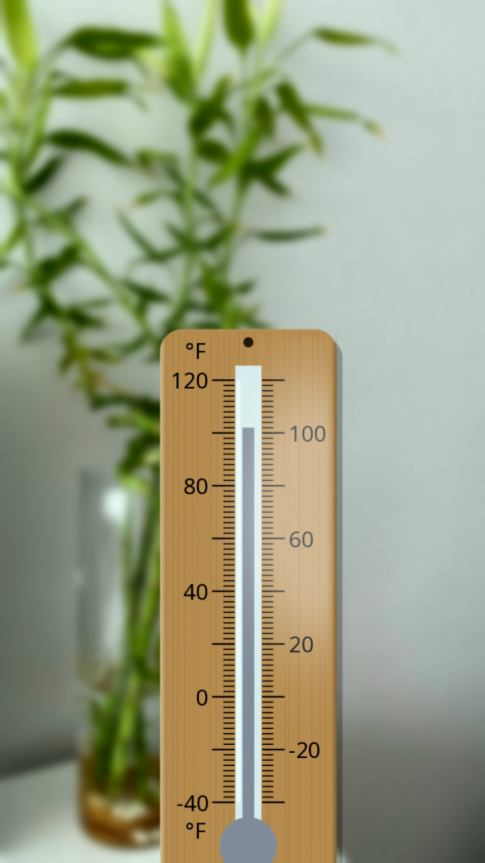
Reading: **102** °F
